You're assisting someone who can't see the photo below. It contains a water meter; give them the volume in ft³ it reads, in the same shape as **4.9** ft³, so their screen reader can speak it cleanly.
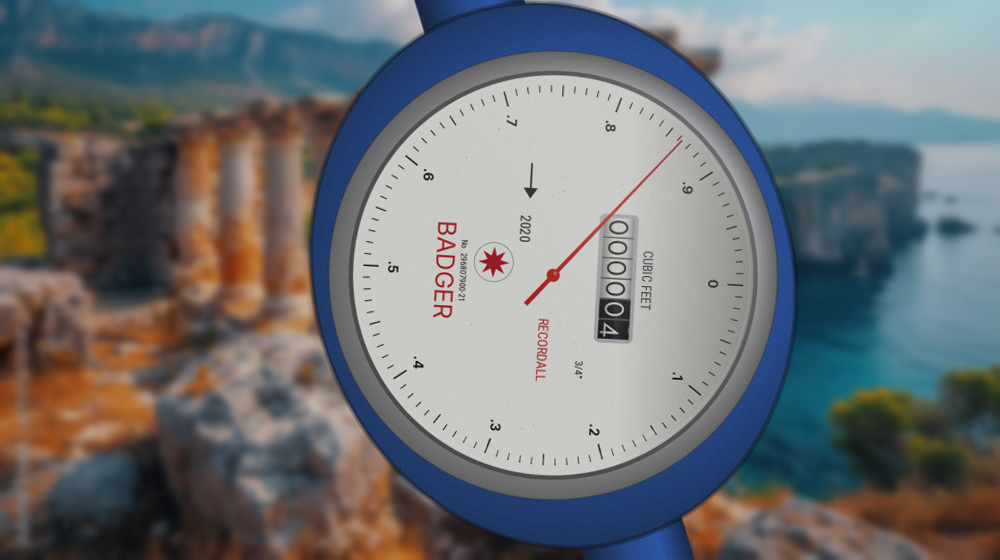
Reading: **3.86** ft³
